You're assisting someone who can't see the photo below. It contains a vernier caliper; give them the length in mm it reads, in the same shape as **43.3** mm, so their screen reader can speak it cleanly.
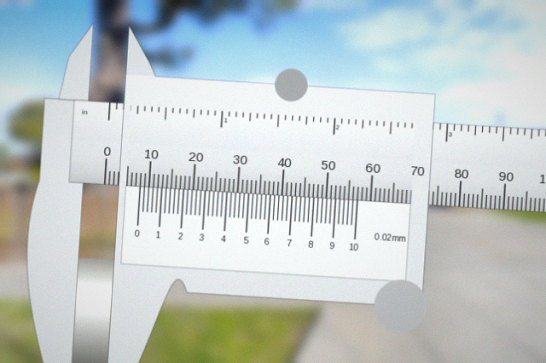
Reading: **8.0** mm
